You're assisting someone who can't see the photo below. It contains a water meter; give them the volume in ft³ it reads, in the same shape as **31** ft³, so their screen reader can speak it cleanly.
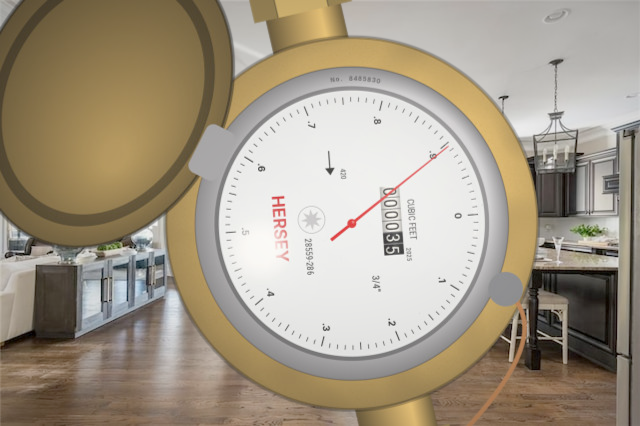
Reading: **34.90** ft³
